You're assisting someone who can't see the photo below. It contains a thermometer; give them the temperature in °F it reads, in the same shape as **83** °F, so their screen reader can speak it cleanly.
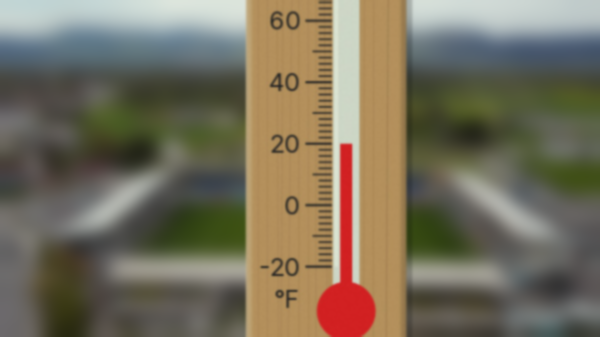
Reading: **20** °F
